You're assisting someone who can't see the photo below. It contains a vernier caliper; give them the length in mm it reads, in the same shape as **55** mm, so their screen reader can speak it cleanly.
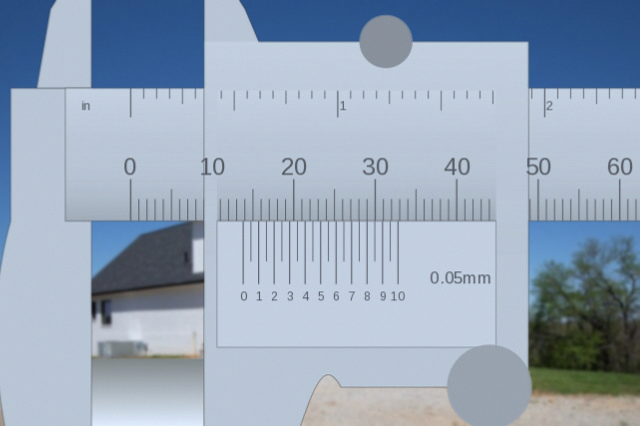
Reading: **13.8** mm
